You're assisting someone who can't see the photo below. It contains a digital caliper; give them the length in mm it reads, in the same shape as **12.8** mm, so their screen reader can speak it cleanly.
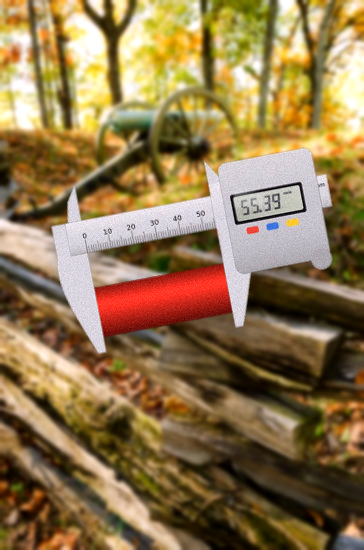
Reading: **55.39** mm
